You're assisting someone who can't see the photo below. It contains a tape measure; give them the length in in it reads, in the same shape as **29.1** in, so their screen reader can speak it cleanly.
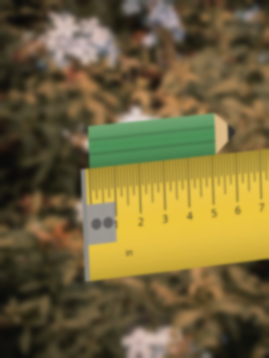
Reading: **6** in
